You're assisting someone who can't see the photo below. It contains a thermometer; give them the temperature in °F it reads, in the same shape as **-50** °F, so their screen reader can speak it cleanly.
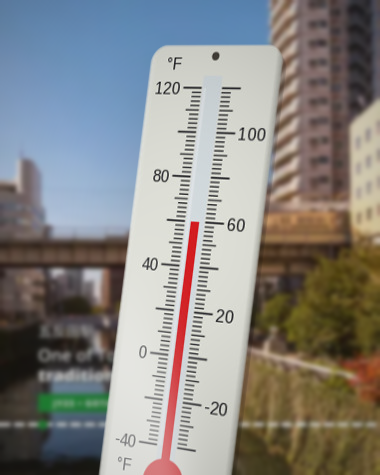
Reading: **60** °F
